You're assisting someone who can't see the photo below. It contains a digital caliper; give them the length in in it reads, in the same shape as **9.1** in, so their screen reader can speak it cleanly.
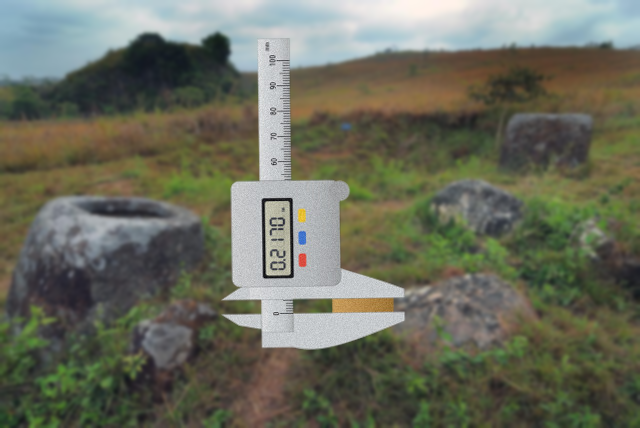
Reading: **0.2170** in
